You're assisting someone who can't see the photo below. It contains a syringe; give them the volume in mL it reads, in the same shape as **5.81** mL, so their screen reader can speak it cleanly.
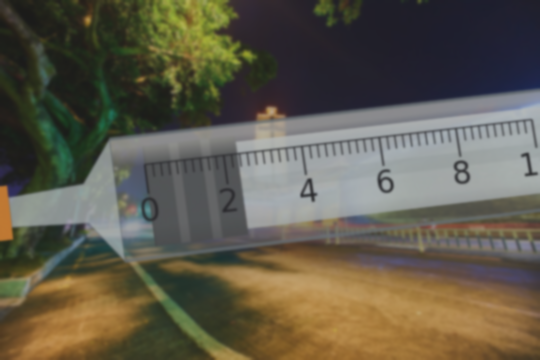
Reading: **0** mL
